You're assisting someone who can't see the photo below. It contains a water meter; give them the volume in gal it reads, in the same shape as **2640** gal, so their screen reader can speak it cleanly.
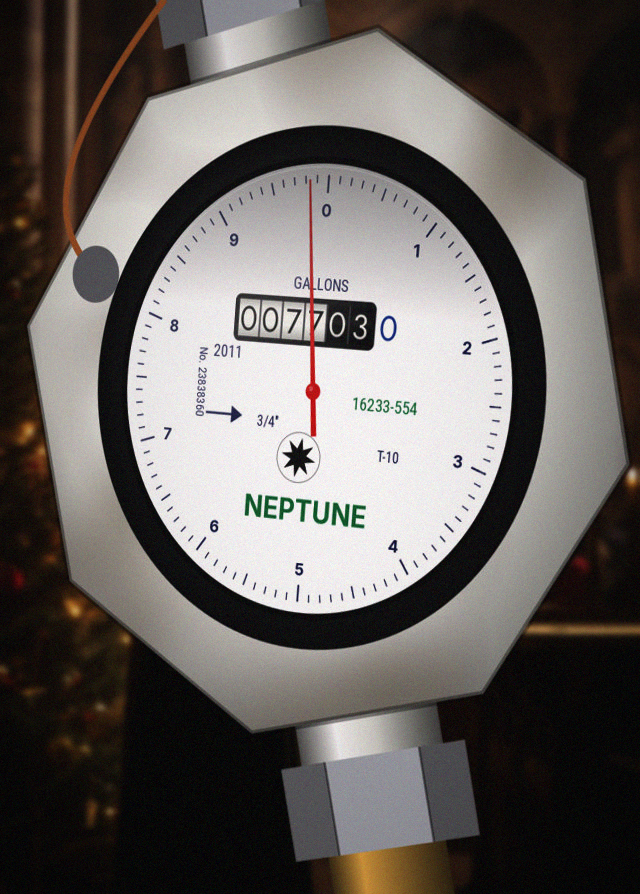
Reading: **77029.8** gal
